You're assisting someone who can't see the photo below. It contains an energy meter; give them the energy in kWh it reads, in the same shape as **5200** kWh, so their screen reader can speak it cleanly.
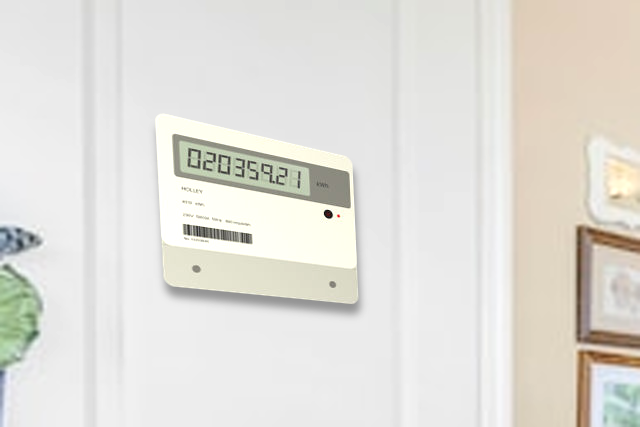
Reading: **20359.21** kWh
